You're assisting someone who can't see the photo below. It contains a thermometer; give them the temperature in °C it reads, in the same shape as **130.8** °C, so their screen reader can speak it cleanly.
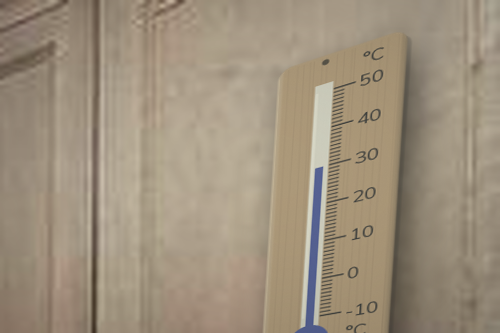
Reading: **30** °C
